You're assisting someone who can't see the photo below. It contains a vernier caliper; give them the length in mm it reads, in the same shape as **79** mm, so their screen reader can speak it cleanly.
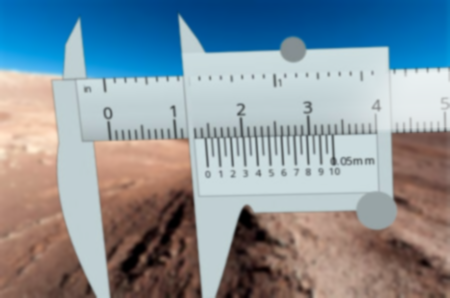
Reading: **14.5** mm
